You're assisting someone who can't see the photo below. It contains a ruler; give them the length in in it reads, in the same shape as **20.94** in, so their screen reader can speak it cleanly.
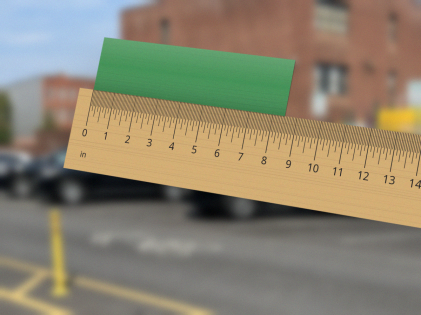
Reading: **8.5** in
